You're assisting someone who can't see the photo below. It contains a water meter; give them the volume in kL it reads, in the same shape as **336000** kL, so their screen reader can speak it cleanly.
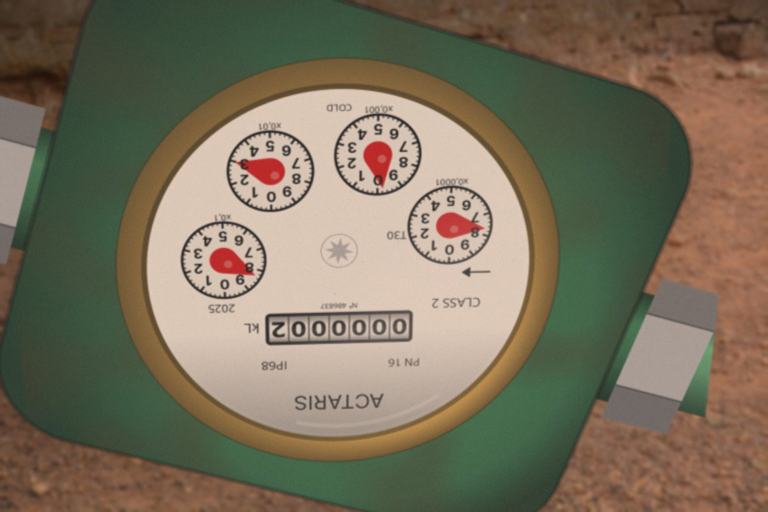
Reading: **2.8297** kL
